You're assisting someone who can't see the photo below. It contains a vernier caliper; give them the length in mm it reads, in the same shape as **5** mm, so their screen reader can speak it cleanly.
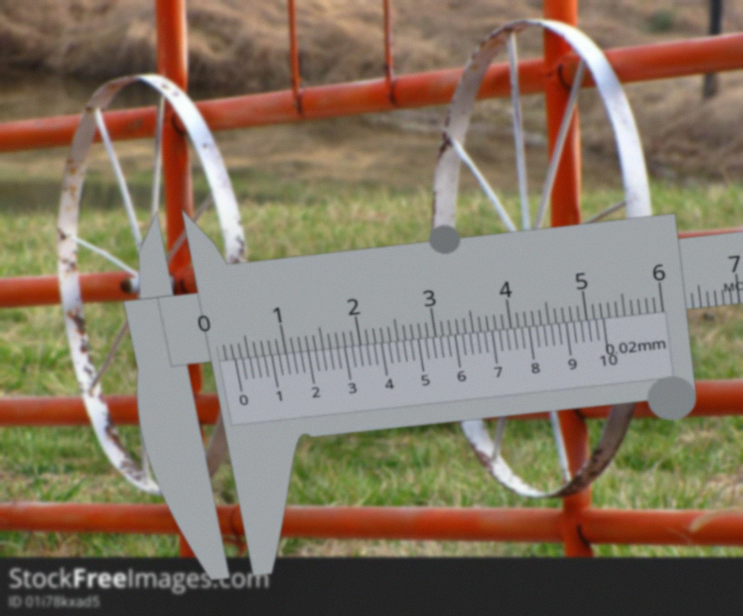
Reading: **3.2** mm
